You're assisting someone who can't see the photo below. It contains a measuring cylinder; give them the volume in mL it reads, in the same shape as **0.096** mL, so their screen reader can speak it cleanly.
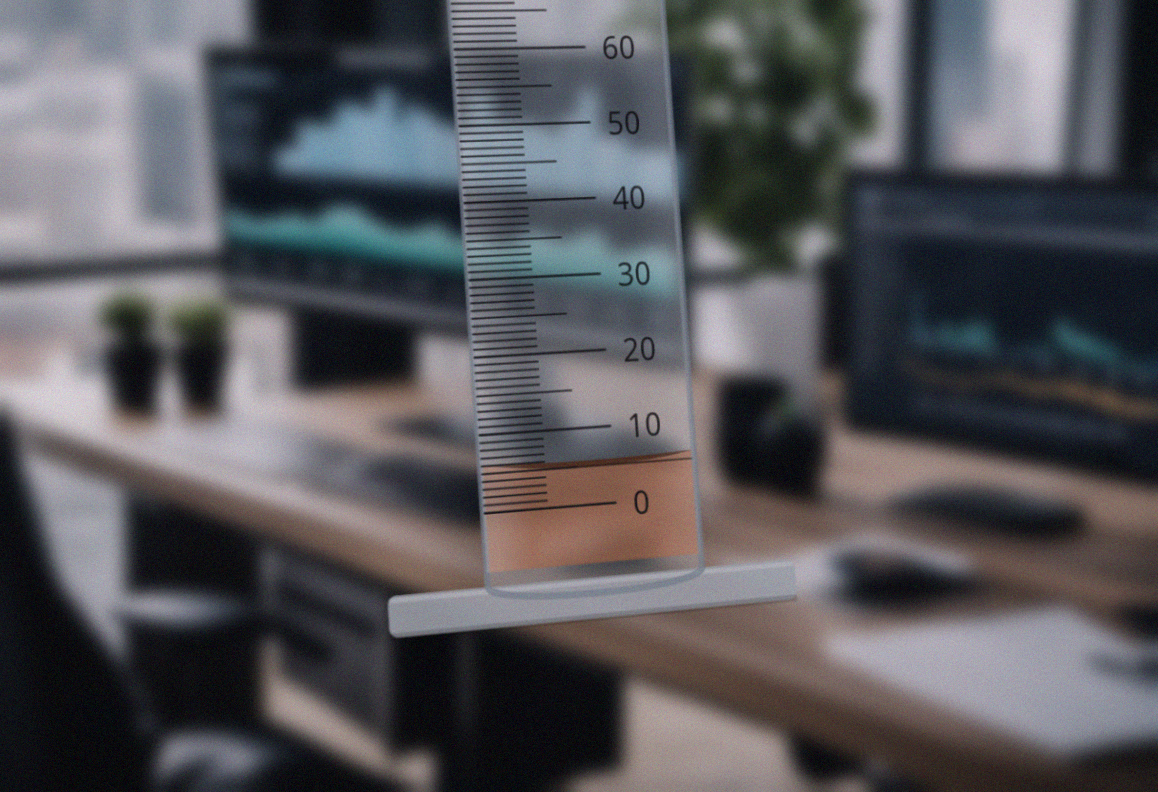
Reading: **5** mL
